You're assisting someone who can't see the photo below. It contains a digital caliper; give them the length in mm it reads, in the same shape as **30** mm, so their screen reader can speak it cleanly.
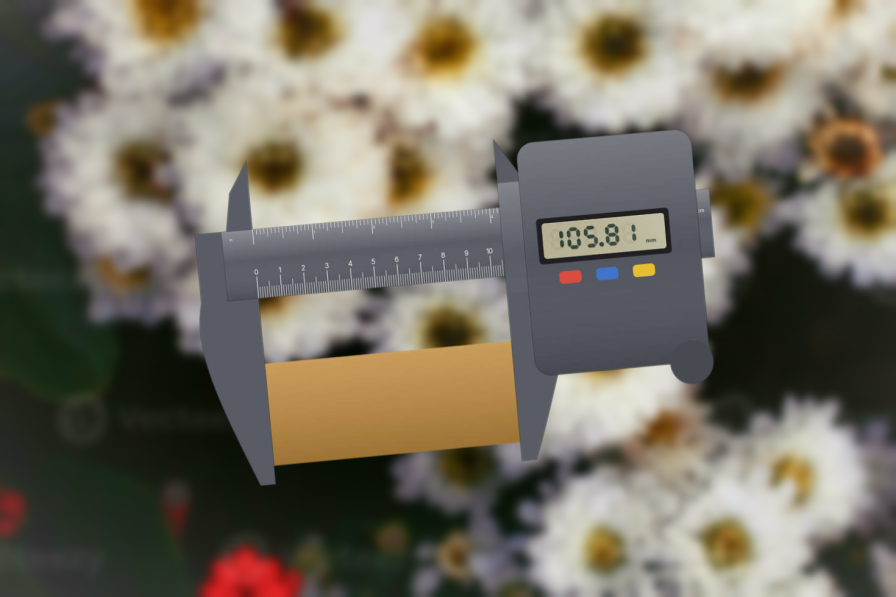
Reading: **105.81** mm
